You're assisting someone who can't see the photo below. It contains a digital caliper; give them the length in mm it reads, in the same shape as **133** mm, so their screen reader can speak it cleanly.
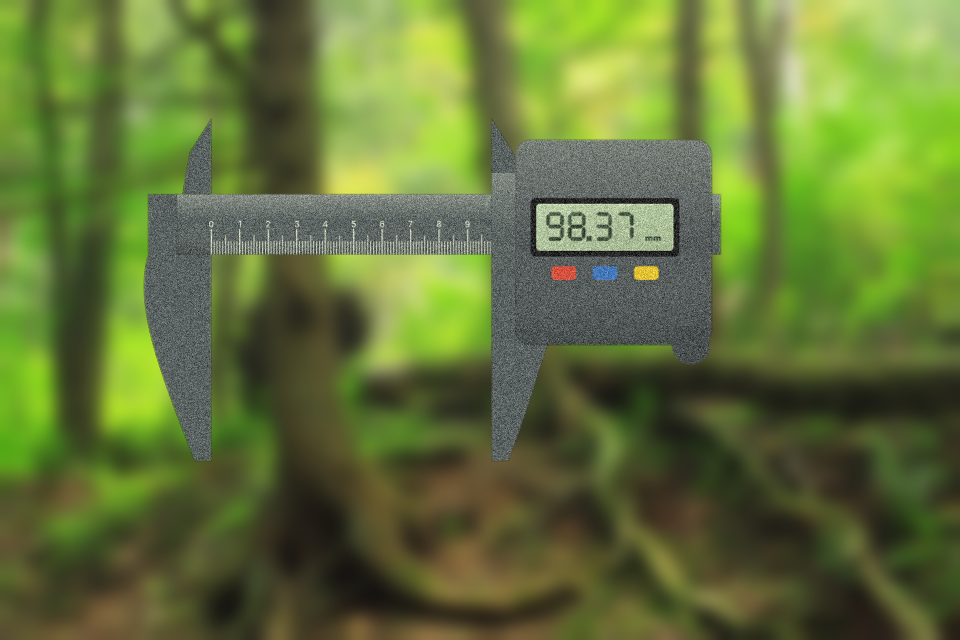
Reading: **98.37** mm
